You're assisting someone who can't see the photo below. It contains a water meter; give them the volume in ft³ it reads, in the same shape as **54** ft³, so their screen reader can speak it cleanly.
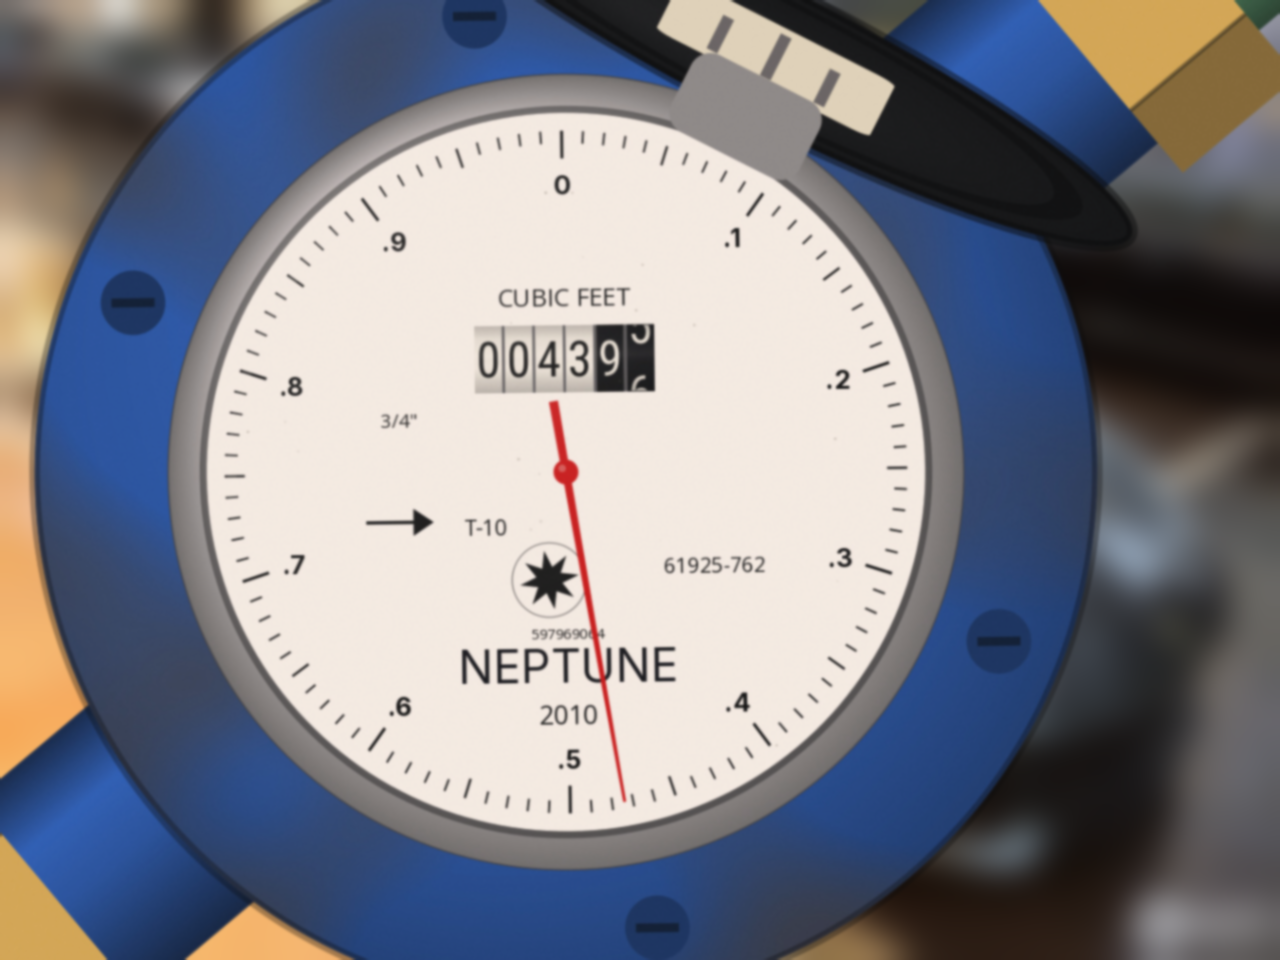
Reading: **4395.47** ft³
